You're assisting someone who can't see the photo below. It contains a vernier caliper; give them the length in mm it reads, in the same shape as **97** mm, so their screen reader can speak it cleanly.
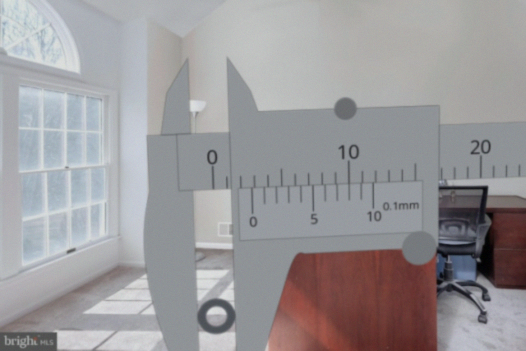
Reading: **2.8** mm
